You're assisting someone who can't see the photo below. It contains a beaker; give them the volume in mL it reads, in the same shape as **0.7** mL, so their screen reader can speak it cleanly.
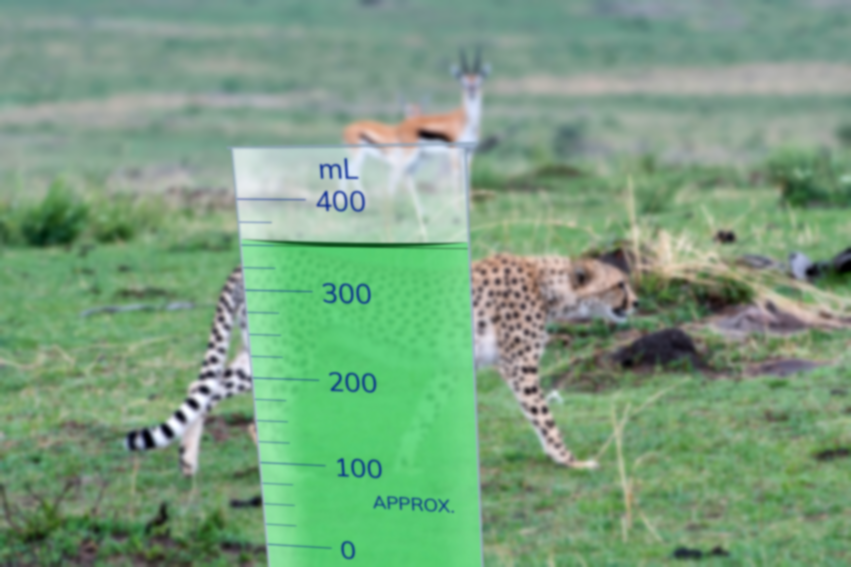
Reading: **350** mL
